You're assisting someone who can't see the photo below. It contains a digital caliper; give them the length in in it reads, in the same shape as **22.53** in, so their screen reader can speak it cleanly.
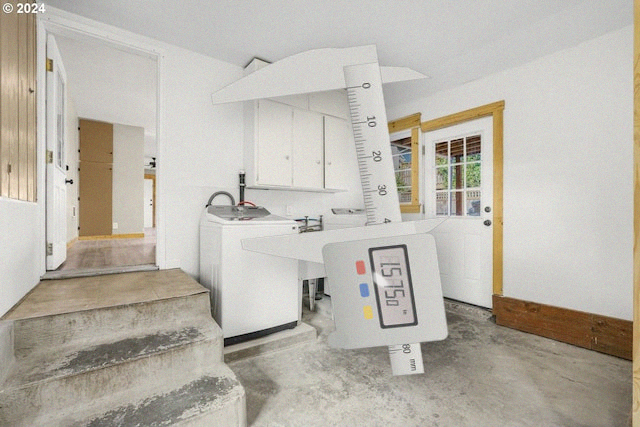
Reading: **1.5750** in
